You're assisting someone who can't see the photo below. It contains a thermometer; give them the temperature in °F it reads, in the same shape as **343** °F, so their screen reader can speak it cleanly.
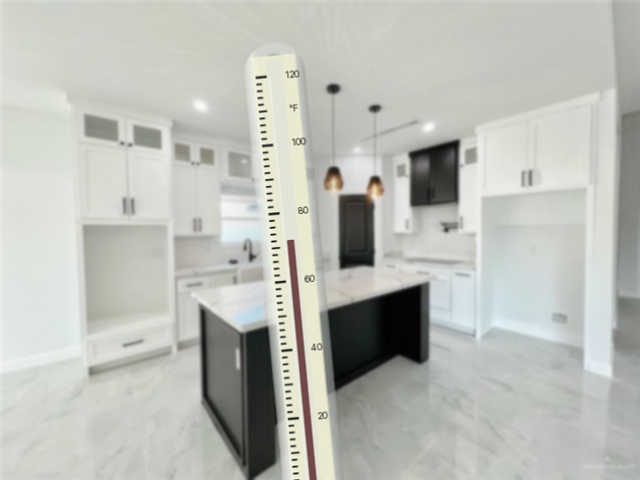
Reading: **72** °F
